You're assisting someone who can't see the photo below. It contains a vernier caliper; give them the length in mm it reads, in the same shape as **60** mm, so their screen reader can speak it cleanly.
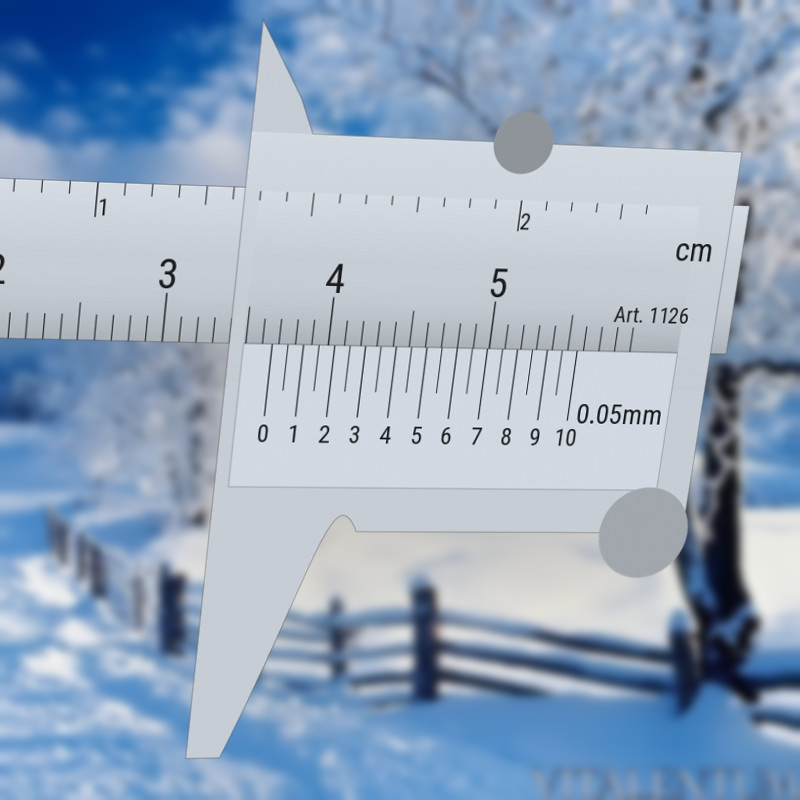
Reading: **36.6** mm
